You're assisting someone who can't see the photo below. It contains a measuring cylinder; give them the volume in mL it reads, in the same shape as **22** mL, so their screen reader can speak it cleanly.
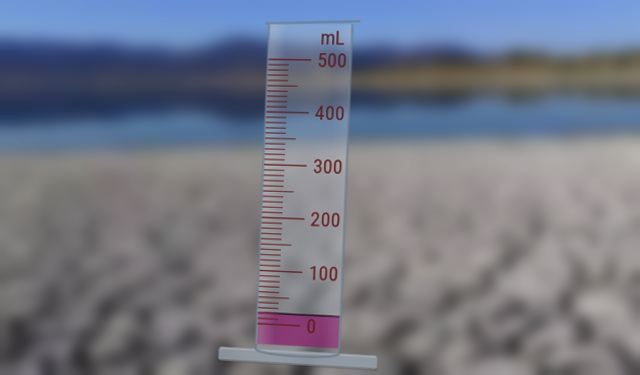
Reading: **20** mL
